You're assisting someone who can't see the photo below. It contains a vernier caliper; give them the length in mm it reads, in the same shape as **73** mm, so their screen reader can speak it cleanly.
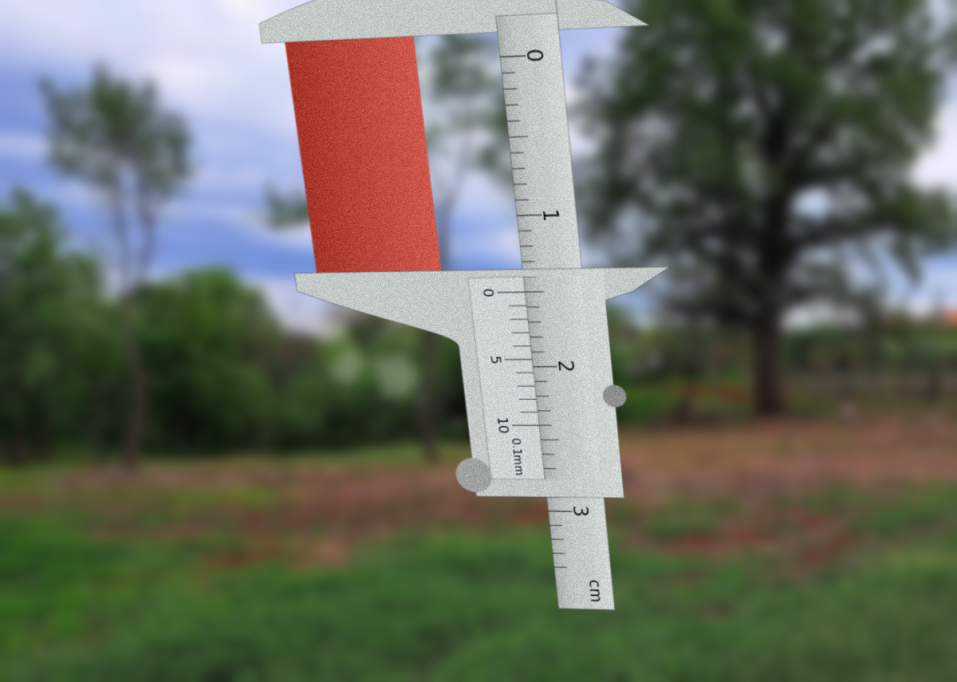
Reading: **15.0** mm
